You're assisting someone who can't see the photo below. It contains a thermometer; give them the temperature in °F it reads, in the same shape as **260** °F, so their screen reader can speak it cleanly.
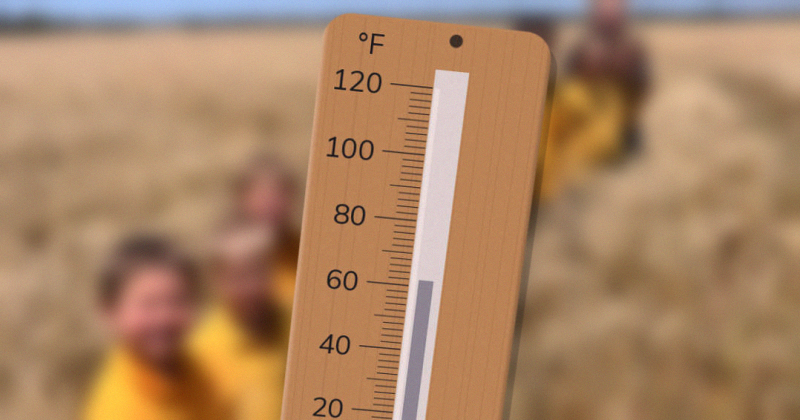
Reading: **62** °F
